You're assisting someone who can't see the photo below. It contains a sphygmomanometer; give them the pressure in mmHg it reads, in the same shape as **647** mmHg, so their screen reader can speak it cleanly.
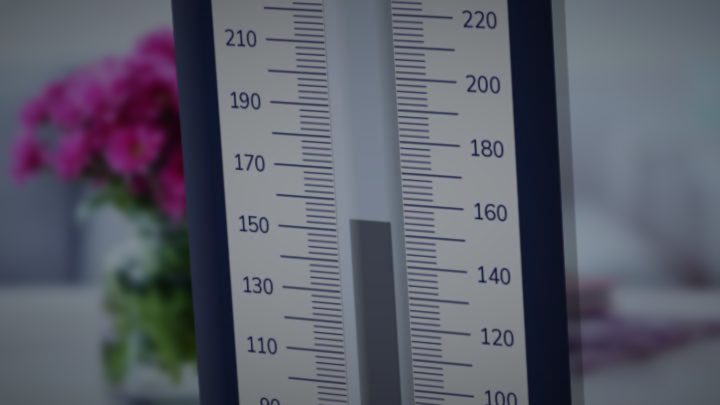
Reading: **154** mmHg
